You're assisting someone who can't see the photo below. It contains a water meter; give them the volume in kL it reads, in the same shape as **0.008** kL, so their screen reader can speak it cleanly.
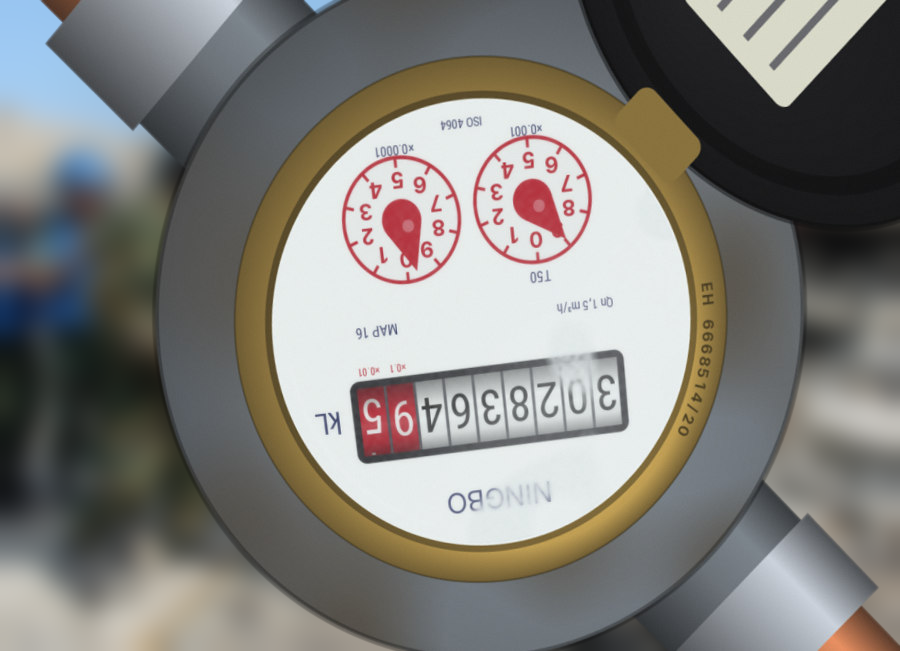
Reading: **3028364.9489** kL
